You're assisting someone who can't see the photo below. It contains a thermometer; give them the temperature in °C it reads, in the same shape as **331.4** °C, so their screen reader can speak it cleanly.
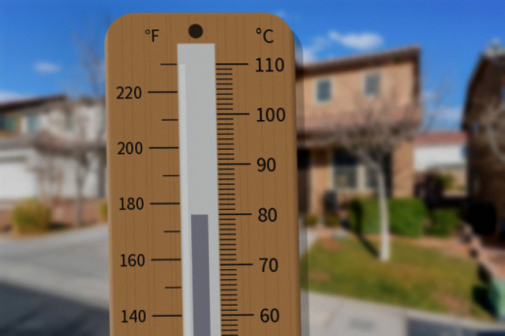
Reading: **80** °C
